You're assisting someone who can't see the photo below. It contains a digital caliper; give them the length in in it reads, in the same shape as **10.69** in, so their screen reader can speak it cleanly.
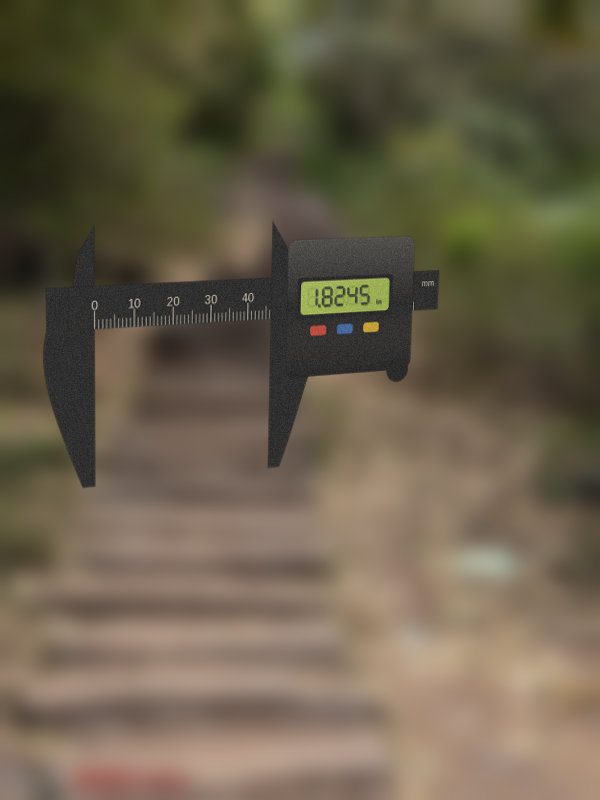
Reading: **1.8245** in
